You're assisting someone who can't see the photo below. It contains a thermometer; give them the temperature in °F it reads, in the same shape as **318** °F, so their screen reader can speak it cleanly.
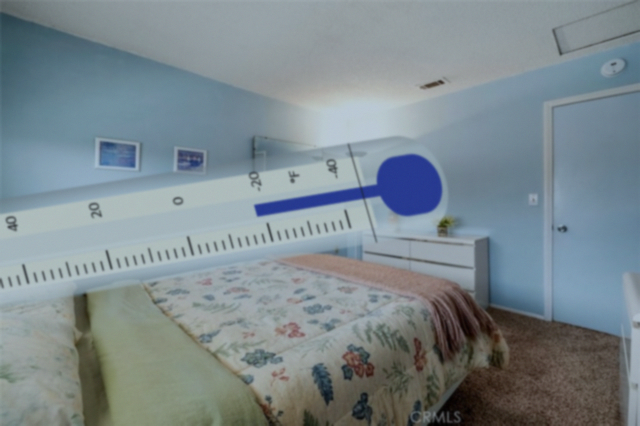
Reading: **-18** °F
